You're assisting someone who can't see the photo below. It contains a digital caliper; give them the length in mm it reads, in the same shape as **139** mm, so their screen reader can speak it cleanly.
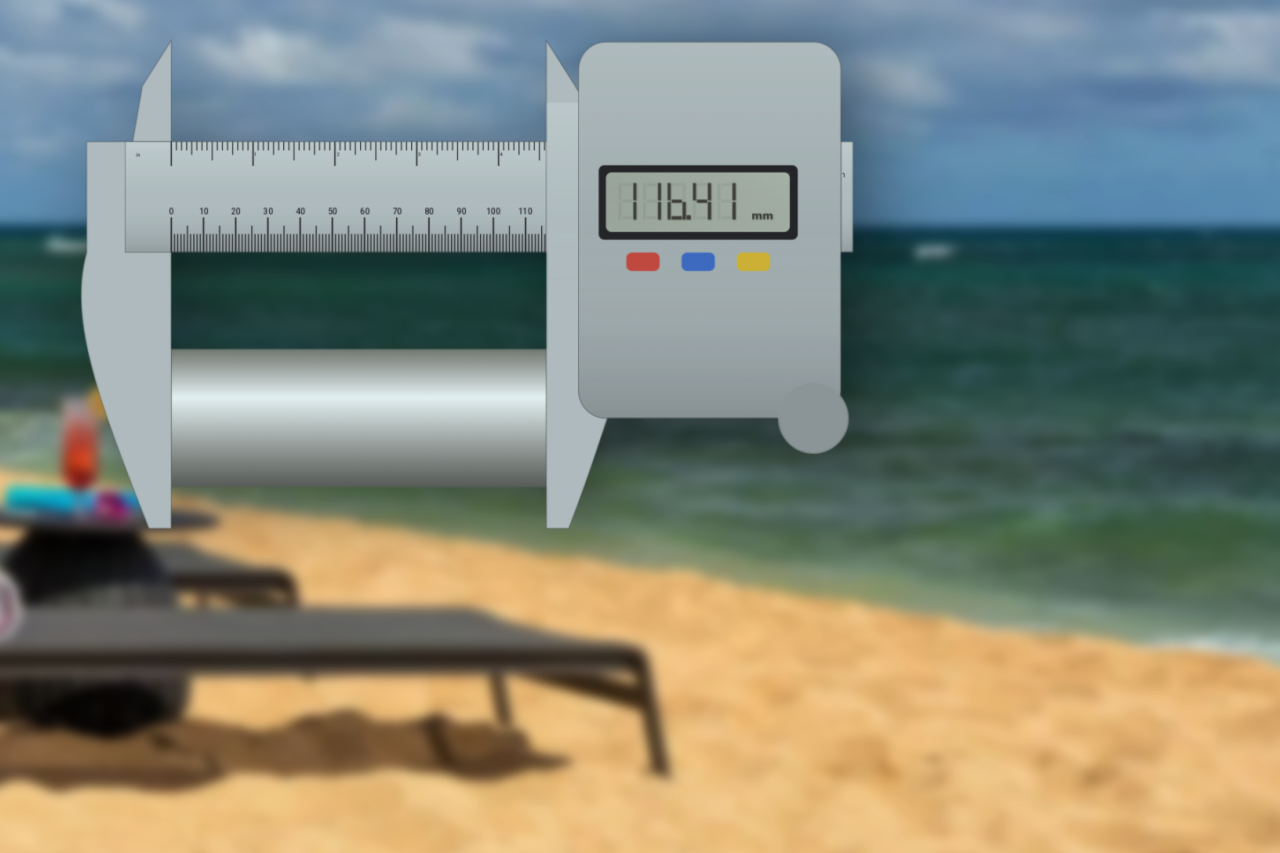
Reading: **116.41** mm
